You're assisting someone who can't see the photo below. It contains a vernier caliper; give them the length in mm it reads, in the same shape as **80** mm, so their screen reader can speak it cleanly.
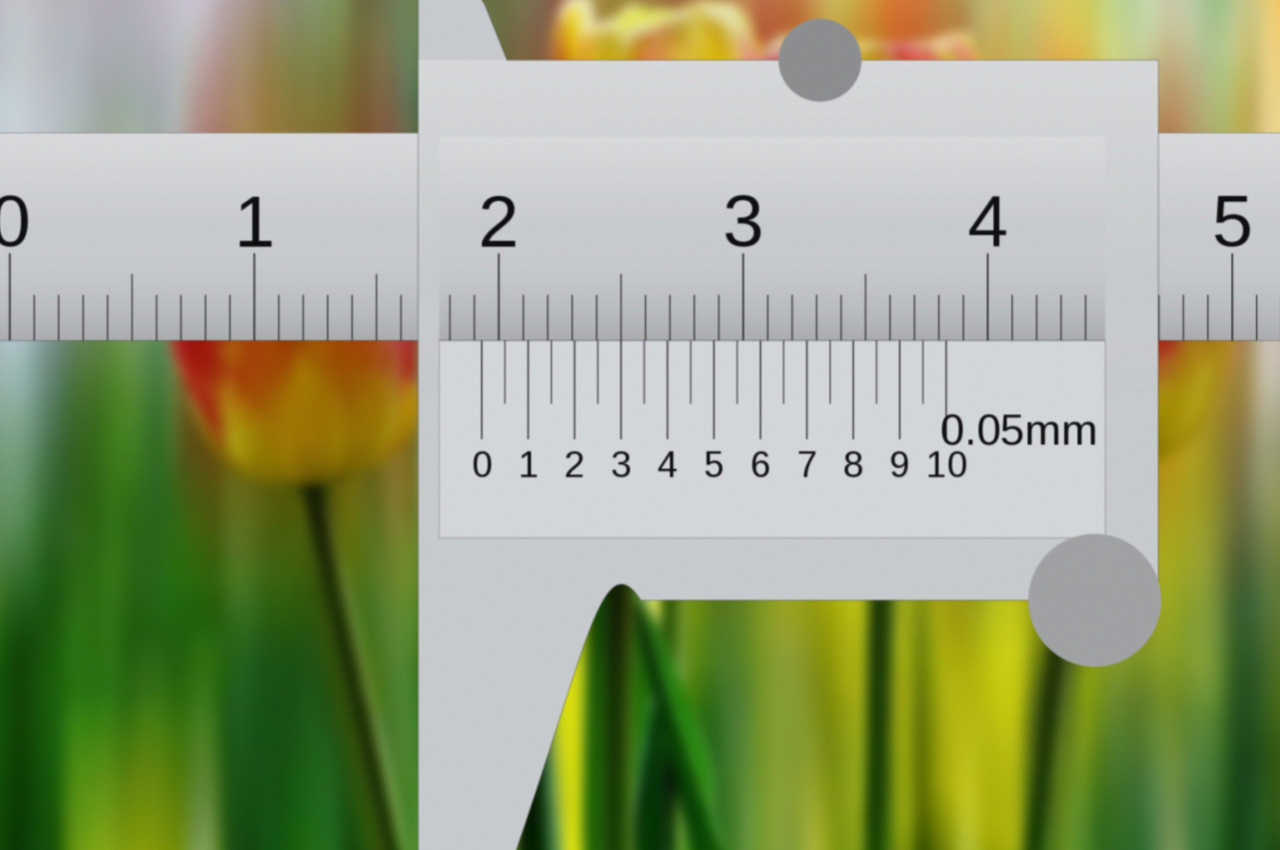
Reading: **19.3** mm
